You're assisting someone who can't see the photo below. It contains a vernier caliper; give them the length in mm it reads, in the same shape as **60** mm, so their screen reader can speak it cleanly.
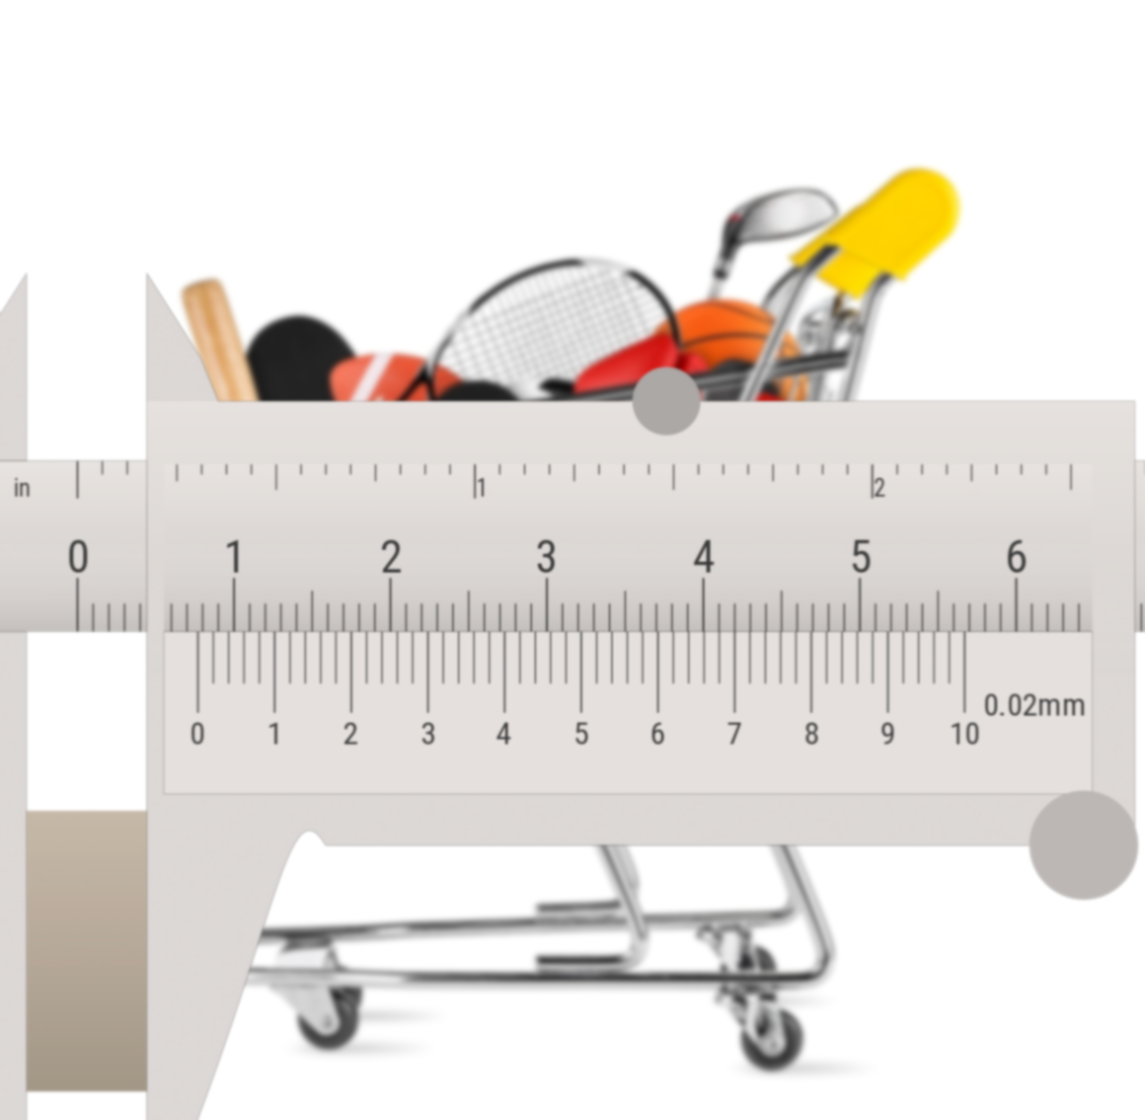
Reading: **7.7** mm
